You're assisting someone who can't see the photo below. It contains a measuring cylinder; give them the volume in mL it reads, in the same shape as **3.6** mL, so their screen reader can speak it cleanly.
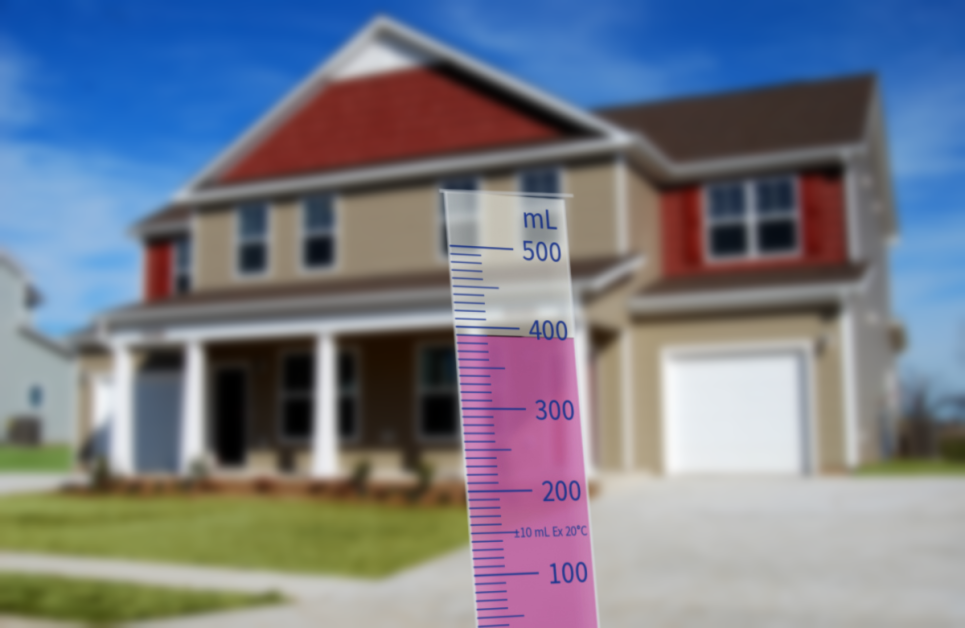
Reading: **390** mL
